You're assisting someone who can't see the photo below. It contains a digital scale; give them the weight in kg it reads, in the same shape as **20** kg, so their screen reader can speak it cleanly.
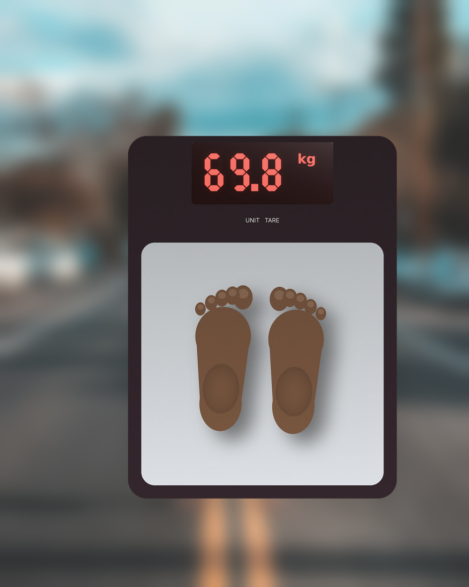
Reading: **69.8** kg
